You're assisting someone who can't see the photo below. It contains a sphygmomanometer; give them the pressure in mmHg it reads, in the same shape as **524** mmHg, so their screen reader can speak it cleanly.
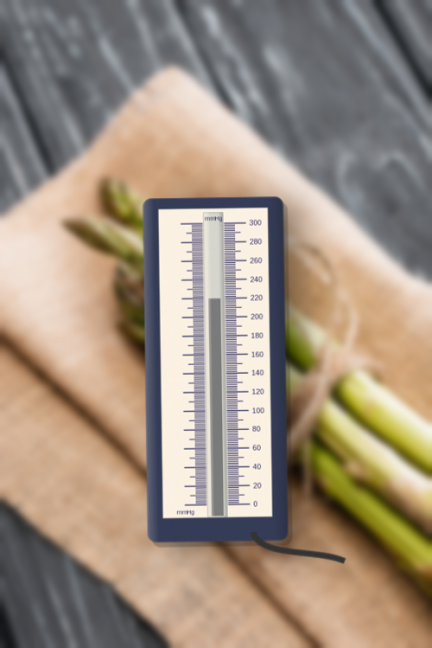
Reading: **220** mmHg
